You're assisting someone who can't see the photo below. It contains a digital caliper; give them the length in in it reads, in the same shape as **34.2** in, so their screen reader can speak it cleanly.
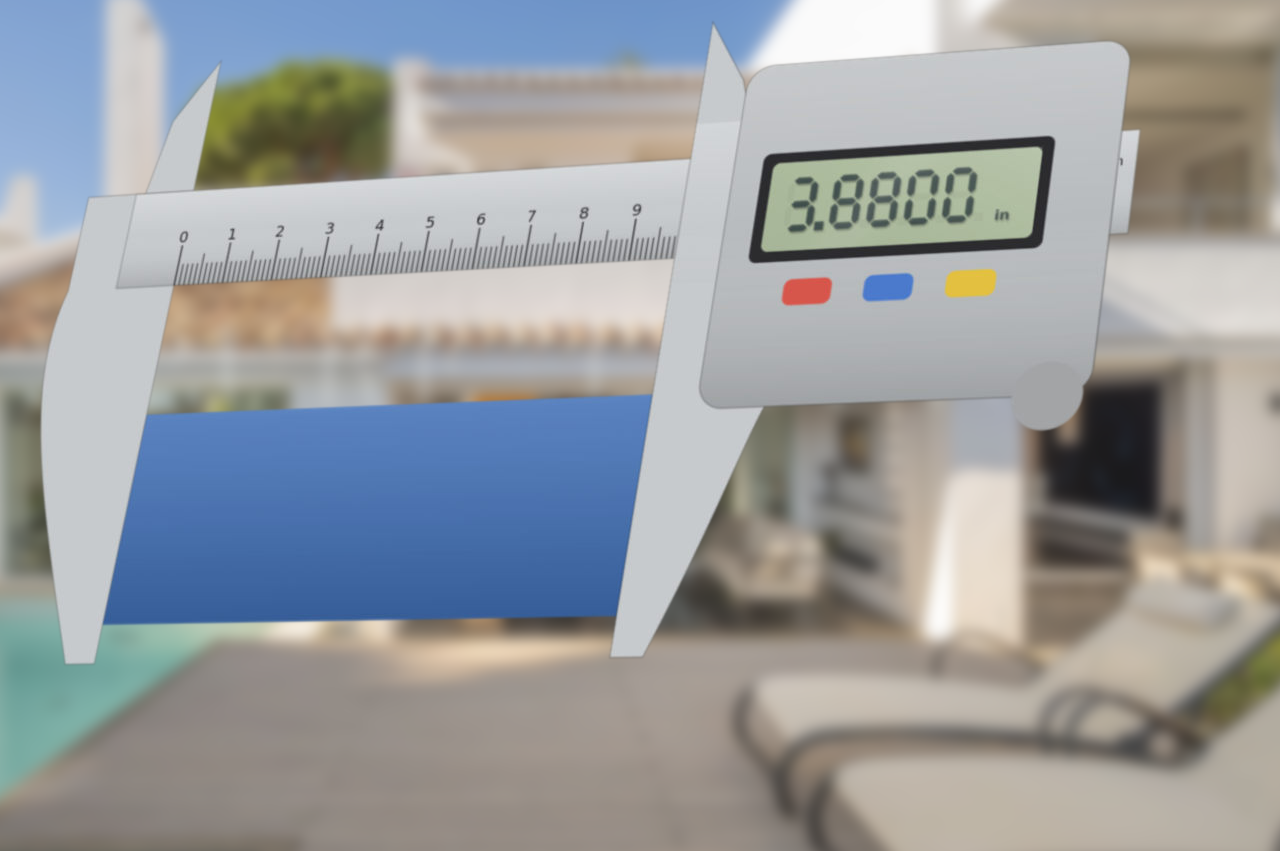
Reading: **3.8800** in
